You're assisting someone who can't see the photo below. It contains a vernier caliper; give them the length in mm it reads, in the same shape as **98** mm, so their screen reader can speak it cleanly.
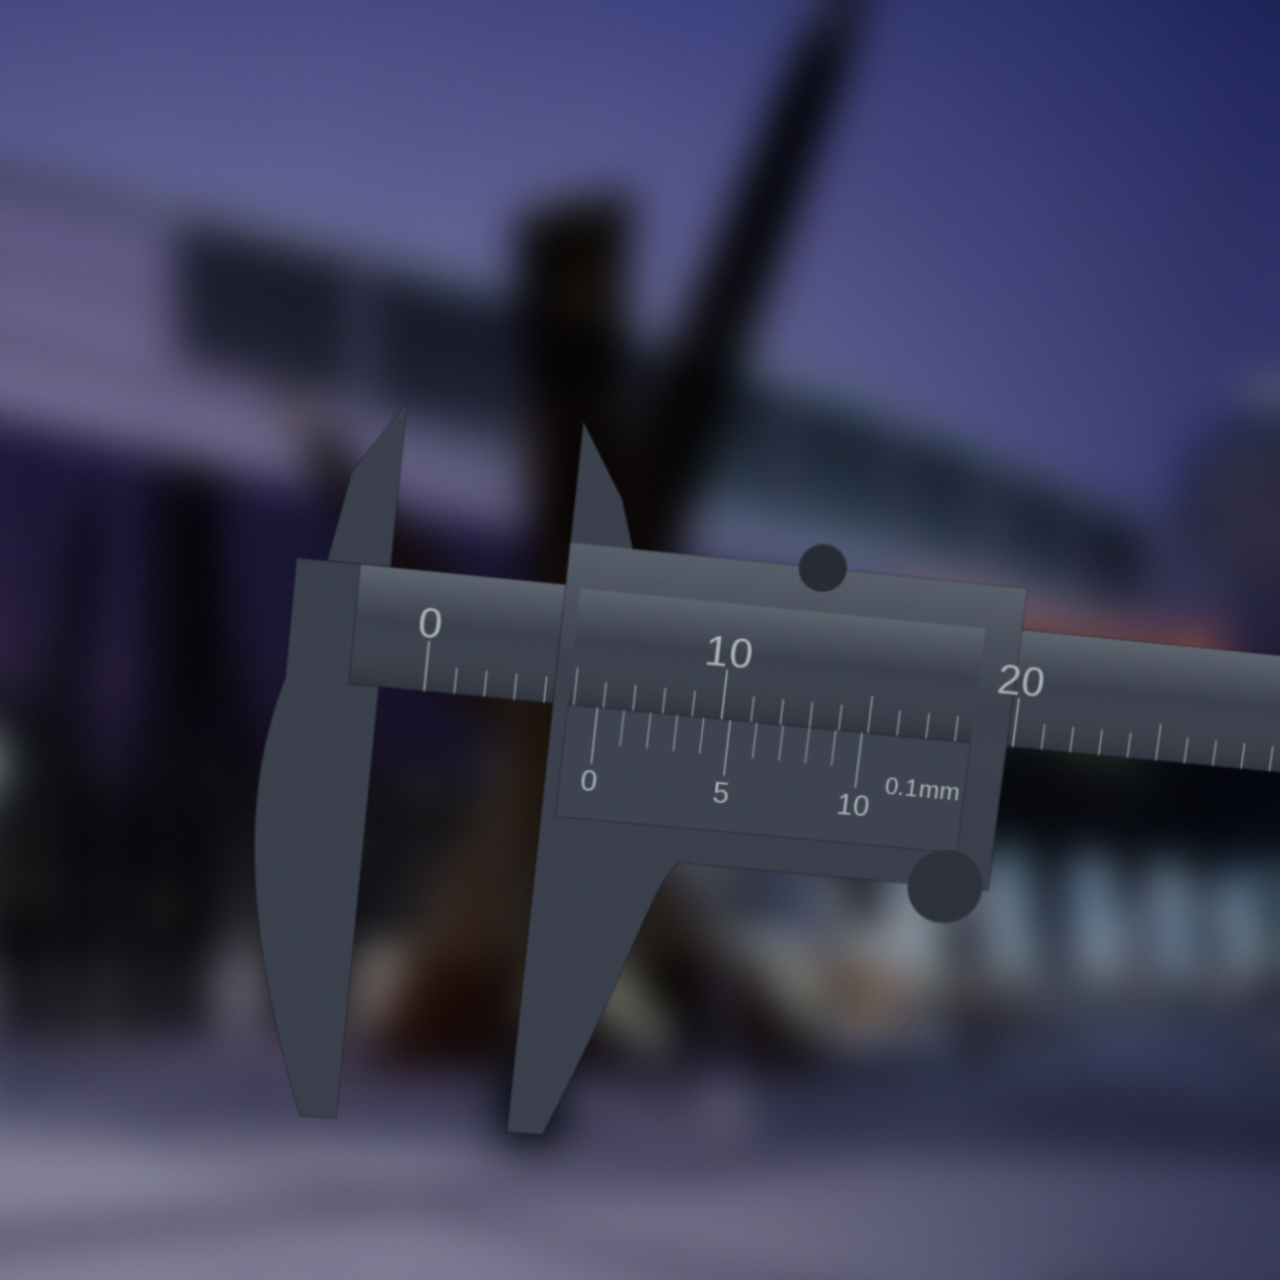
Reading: **5.8** mm
